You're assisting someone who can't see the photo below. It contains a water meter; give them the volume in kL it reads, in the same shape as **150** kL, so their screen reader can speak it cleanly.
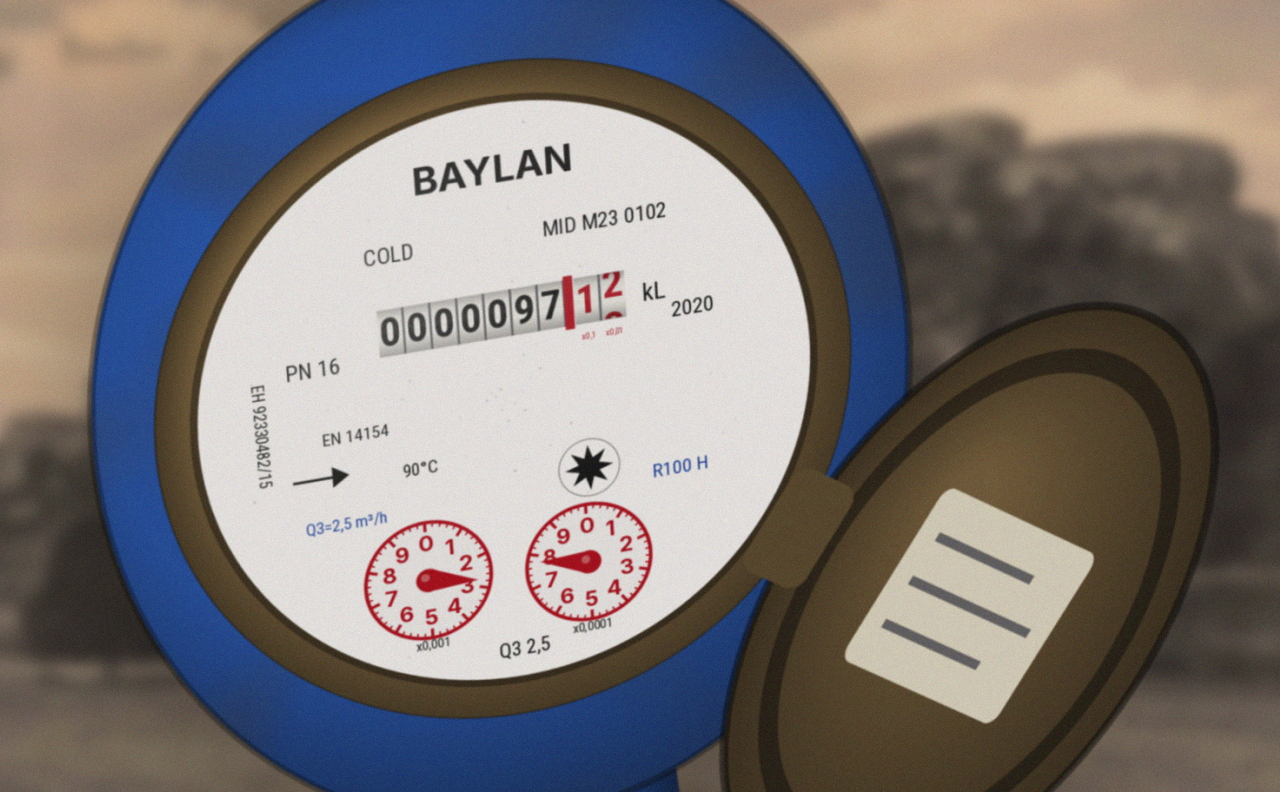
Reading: **97.1227** kL
